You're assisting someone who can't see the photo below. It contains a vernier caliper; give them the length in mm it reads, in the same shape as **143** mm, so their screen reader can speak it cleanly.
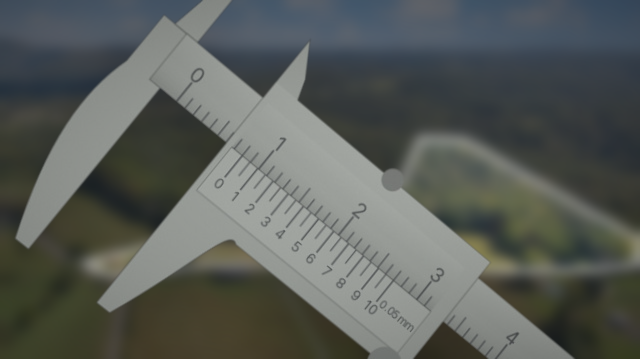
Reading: **8.0** mm
